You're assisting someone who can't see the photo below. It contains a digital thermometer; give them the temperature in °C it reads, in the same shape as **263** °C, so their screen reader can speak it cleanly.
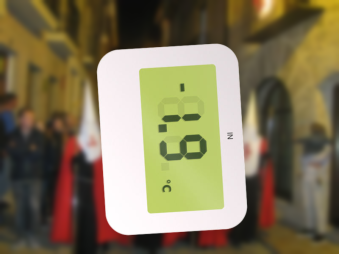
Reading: **-1.9** °C
